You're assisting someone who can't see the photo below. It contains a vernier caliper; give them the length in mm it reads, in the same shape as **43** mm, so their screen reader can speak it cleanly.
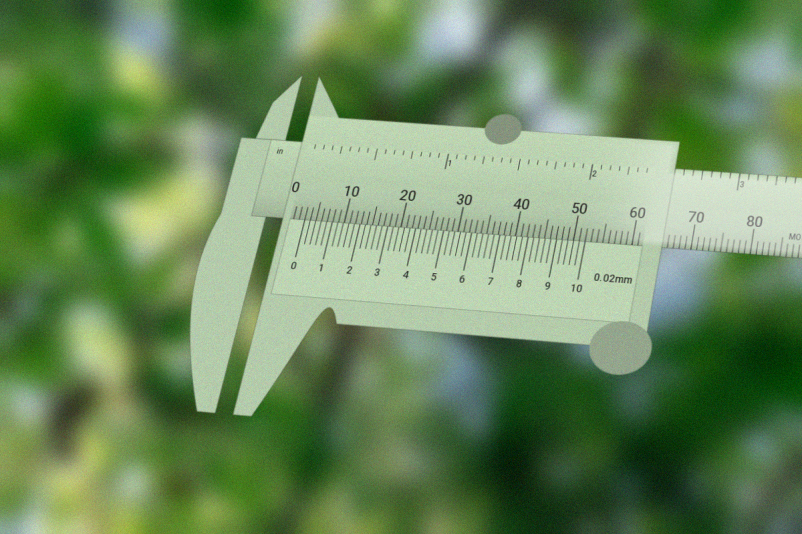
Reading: **3.0** mm
